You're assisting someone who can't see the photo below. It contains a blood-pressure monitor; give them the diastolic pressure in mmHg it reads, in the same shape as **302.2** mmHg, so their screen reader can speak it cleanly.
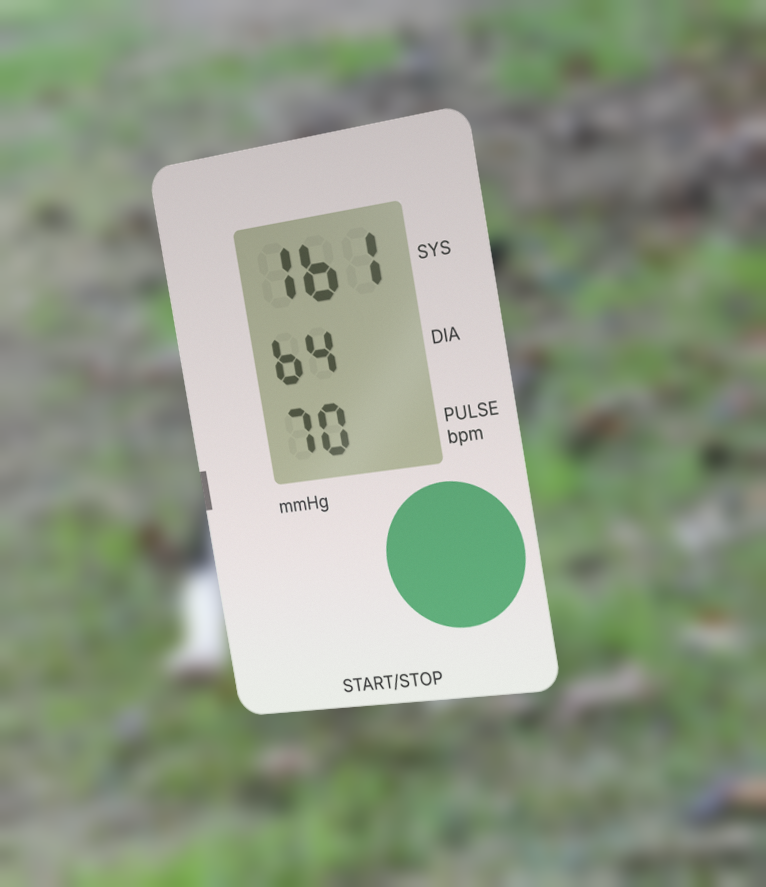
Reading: **64** mmHg
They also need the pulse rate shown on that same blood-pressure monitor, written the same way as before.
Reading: **70** bpm
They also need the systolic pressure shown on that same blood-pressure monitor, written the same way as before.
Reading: **161** mmHg
